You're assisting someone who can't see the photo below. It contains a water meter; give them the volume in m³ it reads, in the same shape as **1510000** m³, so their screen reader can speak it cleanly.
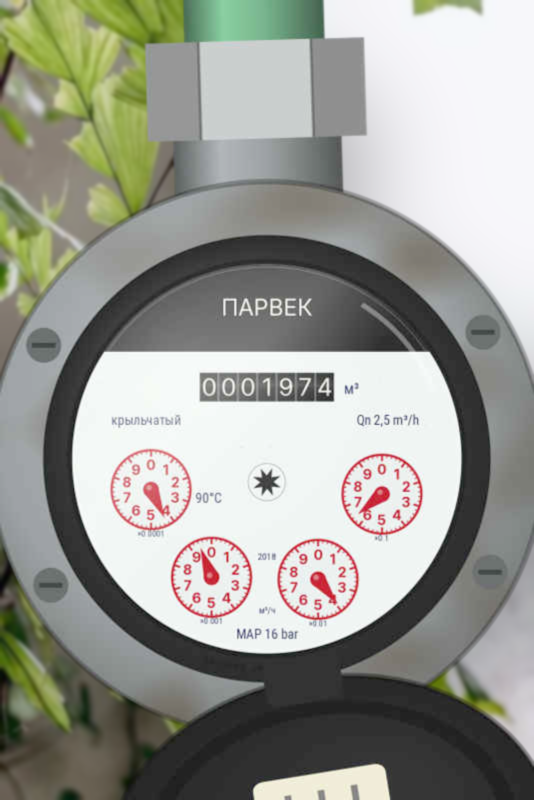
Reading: **1974.6394** m³
